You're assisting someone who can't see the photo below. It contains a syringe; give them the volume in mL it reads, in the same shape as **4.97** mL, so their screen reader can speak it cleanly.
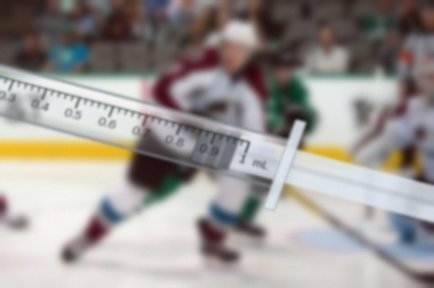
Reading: **0.86** mL
